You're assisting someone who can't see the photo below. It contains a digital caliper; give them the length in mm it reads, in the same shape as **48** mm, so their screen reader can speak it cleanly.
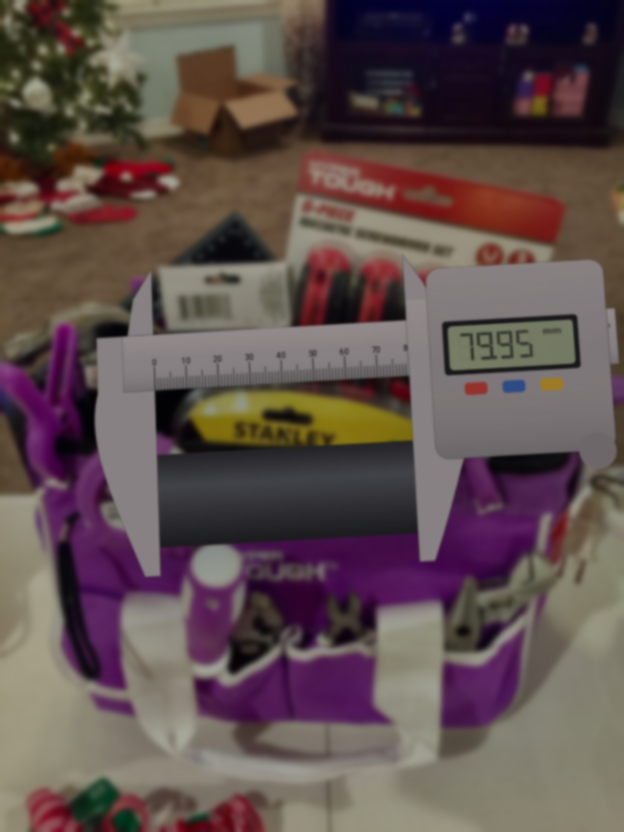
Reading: **79.95** mm
